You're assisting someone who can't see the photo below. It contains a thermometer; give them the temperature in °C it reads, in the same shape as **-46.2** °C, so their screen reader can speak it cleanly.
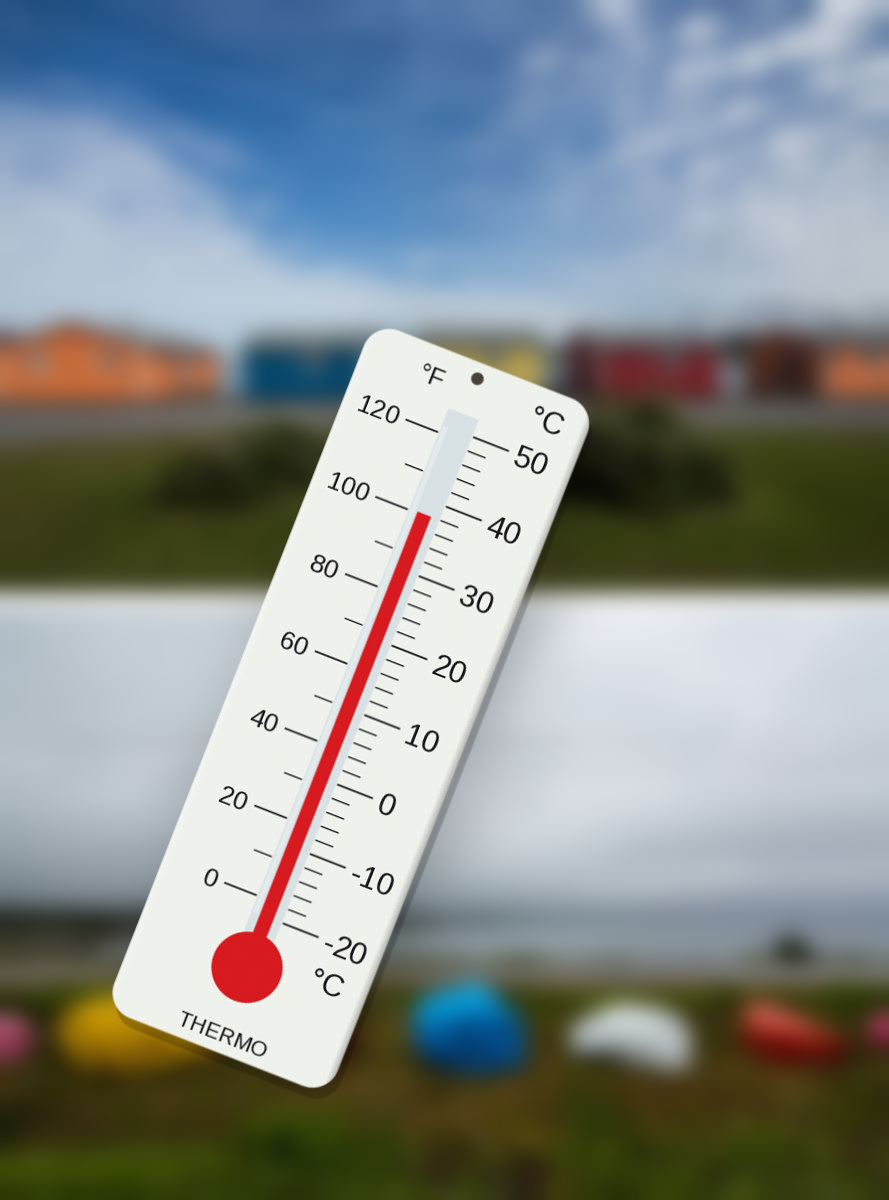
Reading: **38** °C
